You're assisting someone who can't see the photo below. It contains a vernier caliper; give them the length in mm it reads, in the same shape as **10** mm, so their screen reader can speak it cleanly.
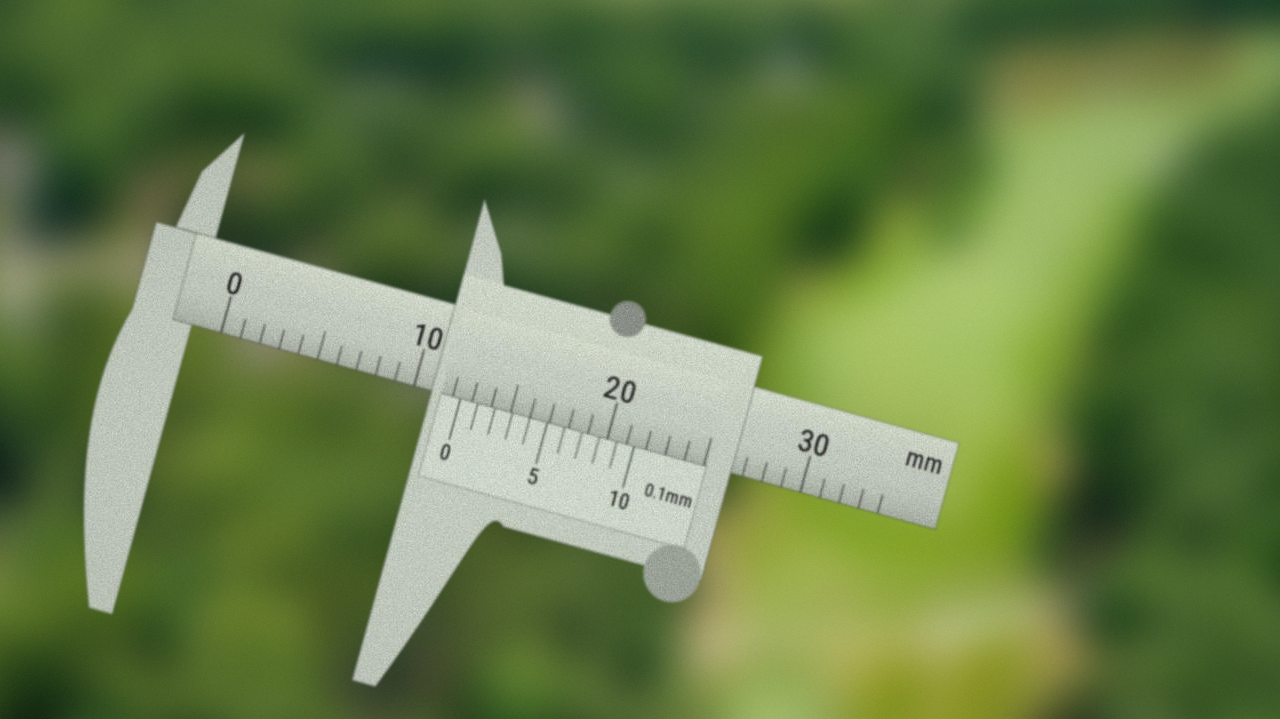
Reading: **12.4** mm
